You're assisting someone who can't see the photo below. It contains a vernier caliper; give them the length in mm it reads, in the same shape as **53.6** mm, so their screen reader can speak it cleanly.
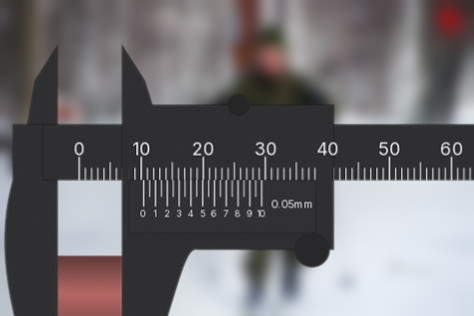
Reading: **10.4** mm
